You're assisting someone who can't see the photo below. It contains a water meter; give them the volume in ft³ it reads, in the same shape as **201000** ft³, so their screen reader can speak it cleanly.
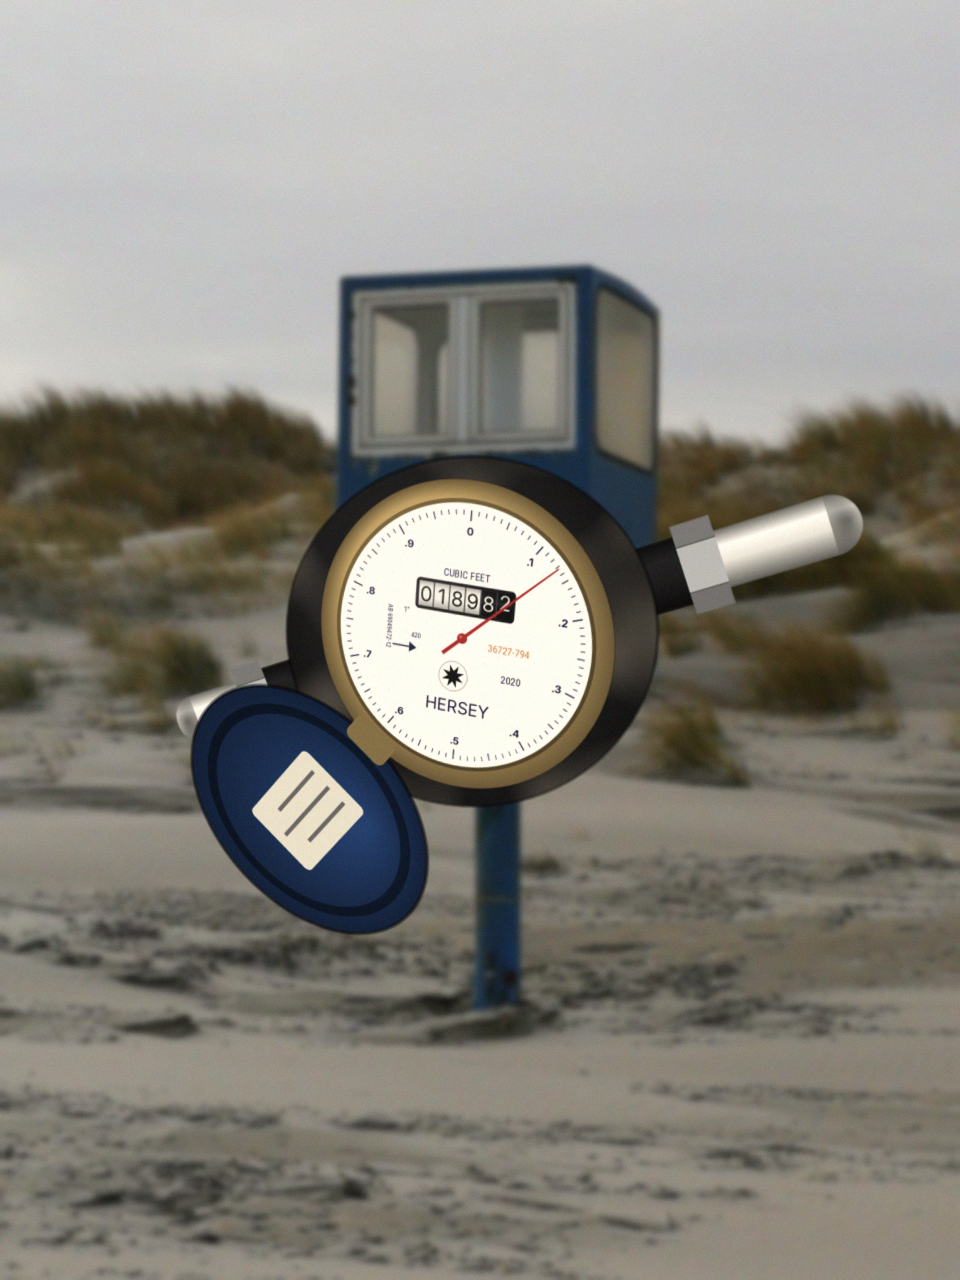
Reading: **18982.13** ft³
